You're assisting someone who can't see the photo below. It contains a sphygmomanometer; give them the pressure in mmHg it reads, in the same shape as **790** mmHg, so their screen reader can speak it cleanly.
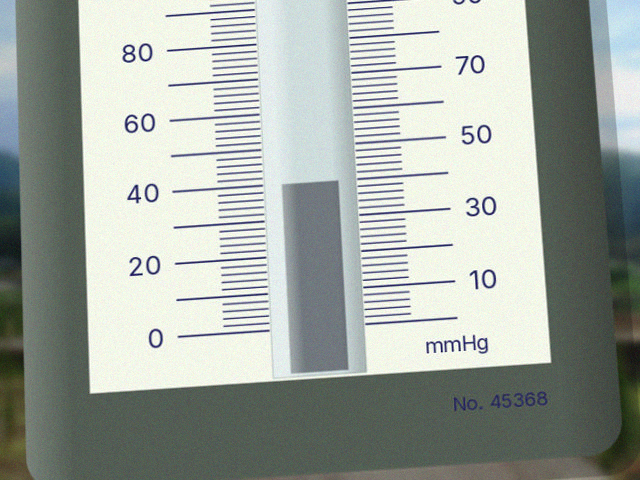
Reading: **40** mmHg
